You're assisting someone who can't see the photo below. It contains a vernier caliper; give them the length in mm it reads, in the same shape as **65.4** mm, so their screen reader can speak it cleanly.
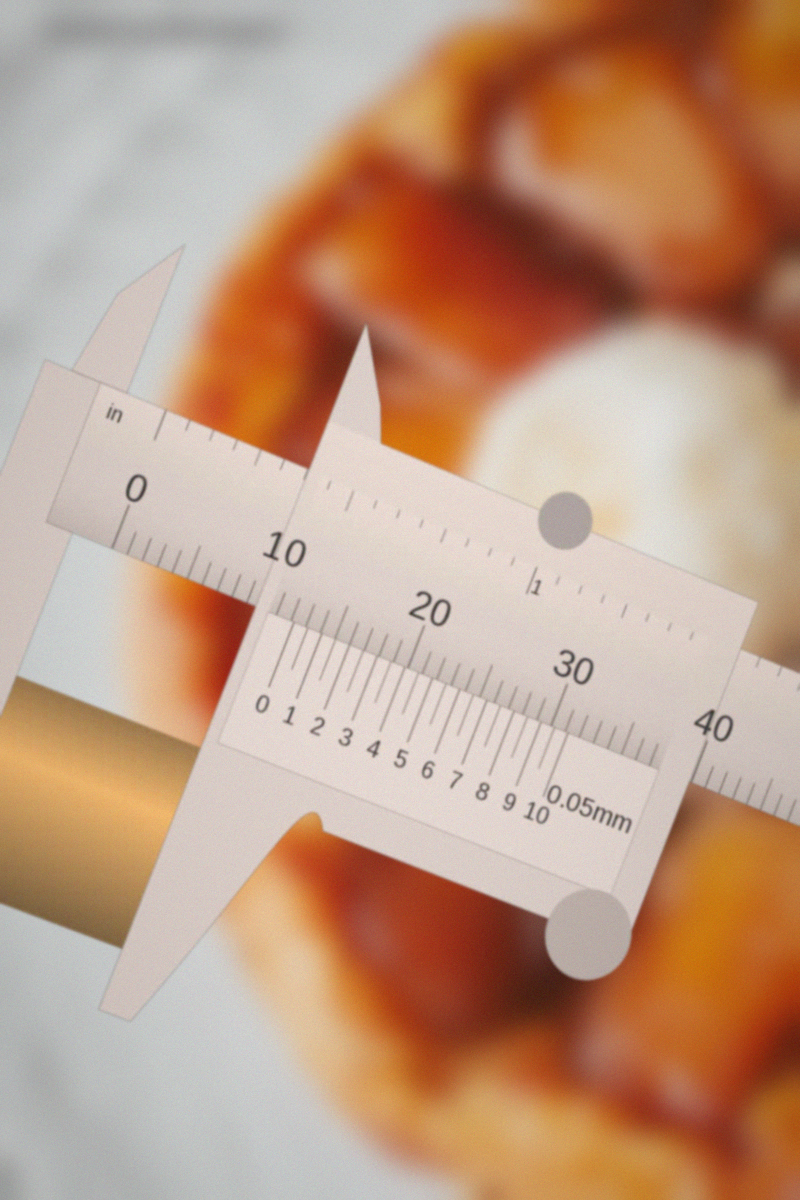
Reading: **12.2** mm
